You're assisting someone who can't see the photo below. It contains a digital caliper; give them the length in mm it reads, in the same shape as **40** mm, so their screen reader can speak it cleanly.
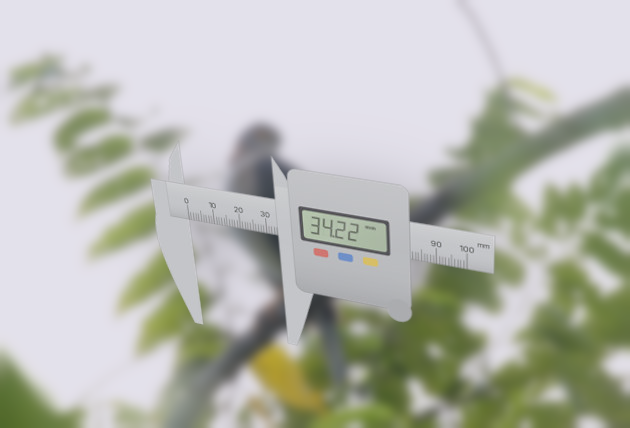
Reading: **34.22** mm
